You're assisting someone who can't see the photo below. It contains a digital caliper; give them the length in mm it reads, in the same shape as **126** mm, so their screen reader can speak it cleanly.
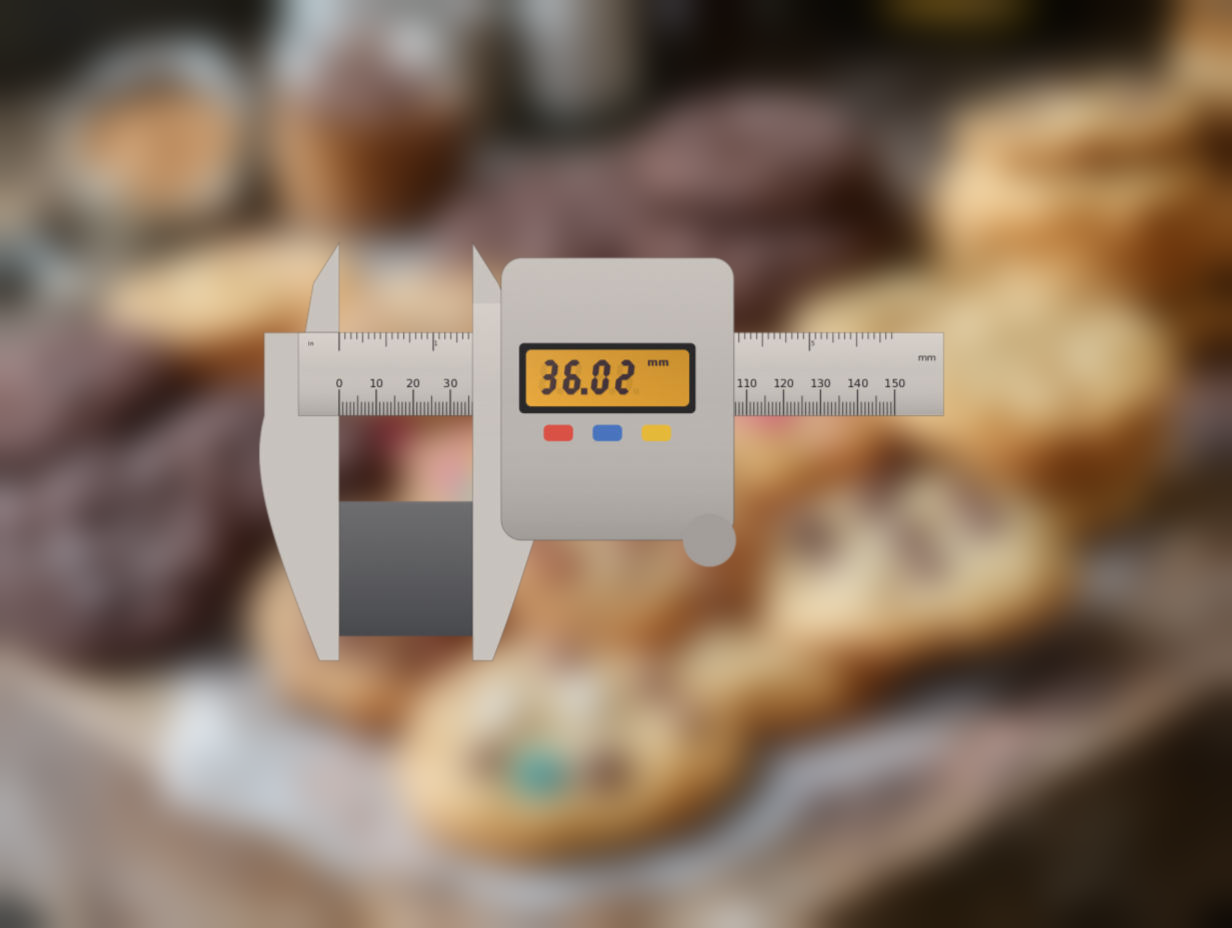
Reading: **36.02** mm
